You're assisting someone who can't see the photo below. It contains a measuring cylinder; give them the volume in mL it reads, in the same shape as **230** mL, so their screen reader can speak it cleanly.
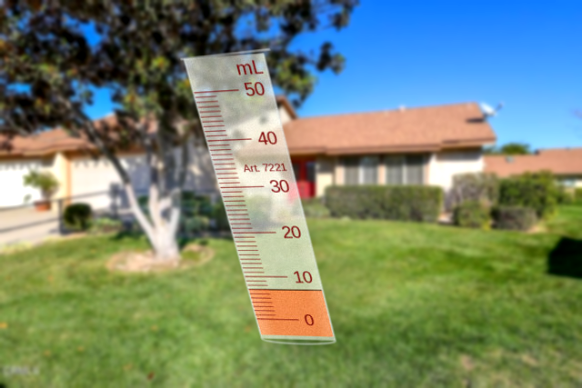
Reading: **7** mL
